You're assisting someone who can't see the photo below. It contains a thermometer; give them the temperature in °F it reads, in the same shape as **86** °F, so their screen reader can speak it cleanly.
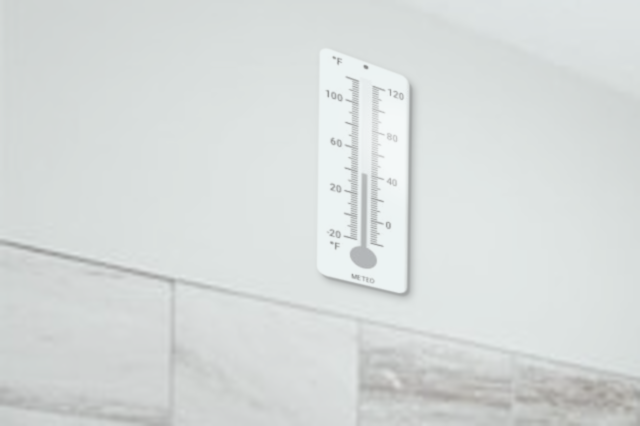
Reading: **40** °F
